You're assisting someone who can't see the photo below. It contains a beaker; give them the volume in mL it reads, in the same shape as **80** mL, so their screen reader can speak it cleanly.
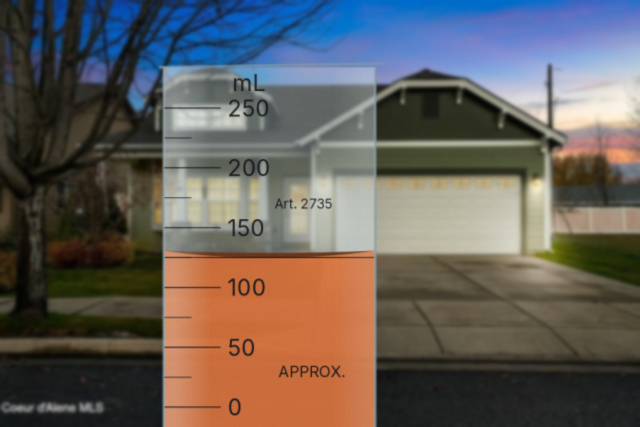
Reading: **125** mL
